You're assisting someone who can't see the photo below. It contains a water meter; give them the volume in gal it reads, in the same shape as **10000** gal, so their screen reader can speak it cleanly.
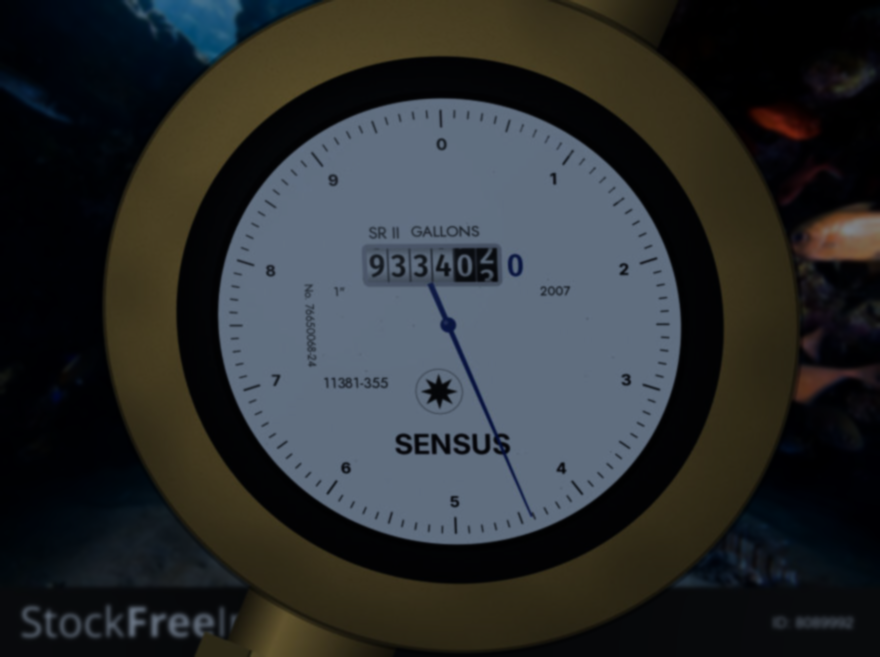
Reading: **9334024.4** gal
